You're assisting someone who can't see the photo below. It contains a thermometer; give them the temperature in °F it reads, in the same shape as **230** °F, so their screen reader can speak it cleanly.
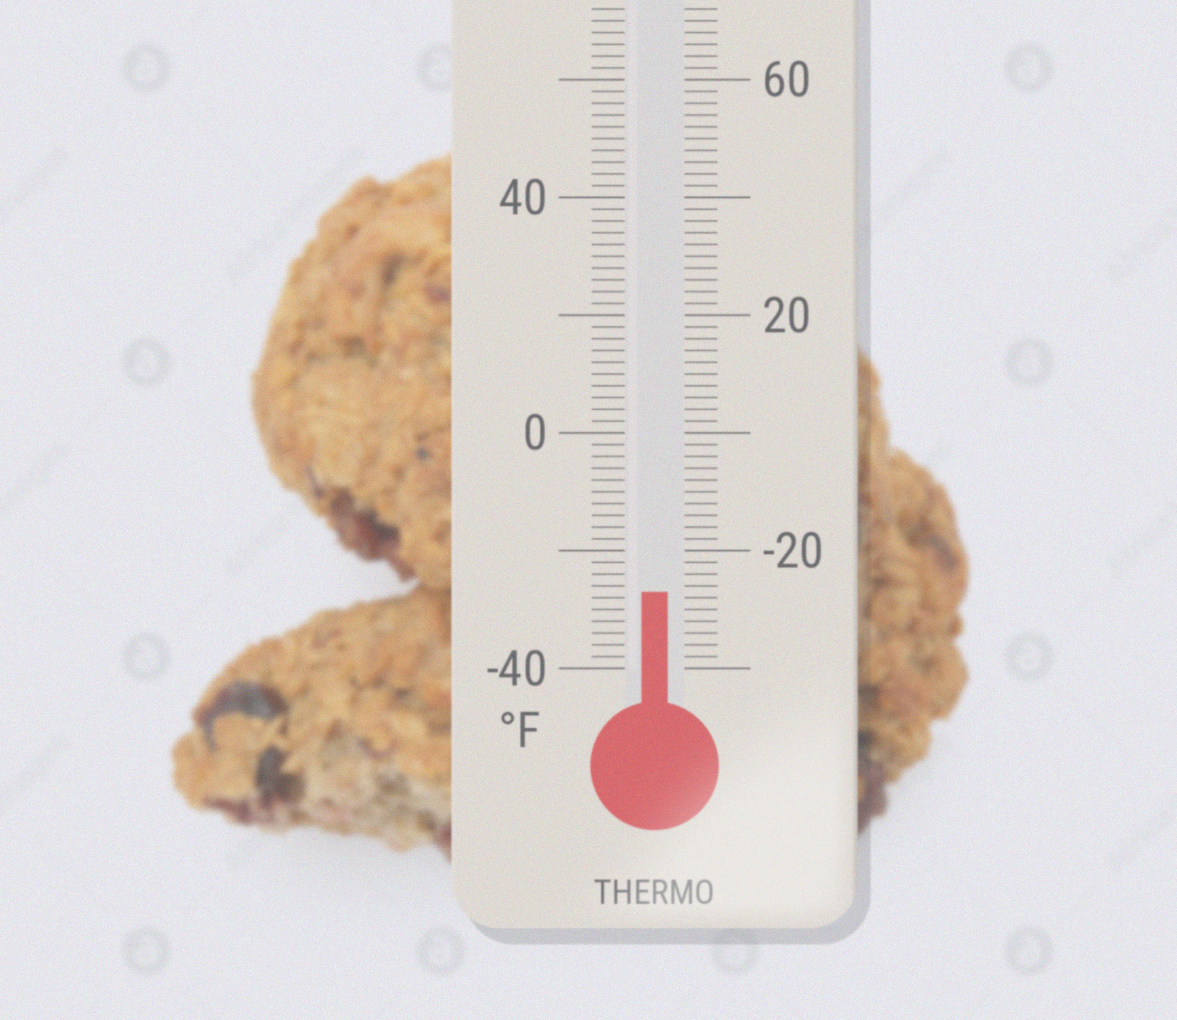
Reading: **-27** °F
